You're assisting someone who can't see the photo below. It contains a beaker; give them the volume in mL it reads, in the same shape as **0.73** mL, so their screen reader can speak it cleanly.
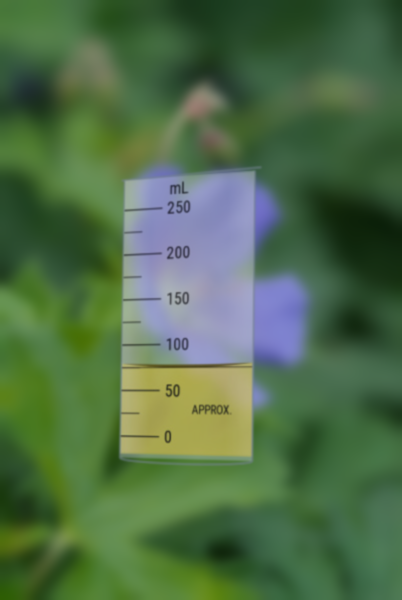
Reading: **75** mL
